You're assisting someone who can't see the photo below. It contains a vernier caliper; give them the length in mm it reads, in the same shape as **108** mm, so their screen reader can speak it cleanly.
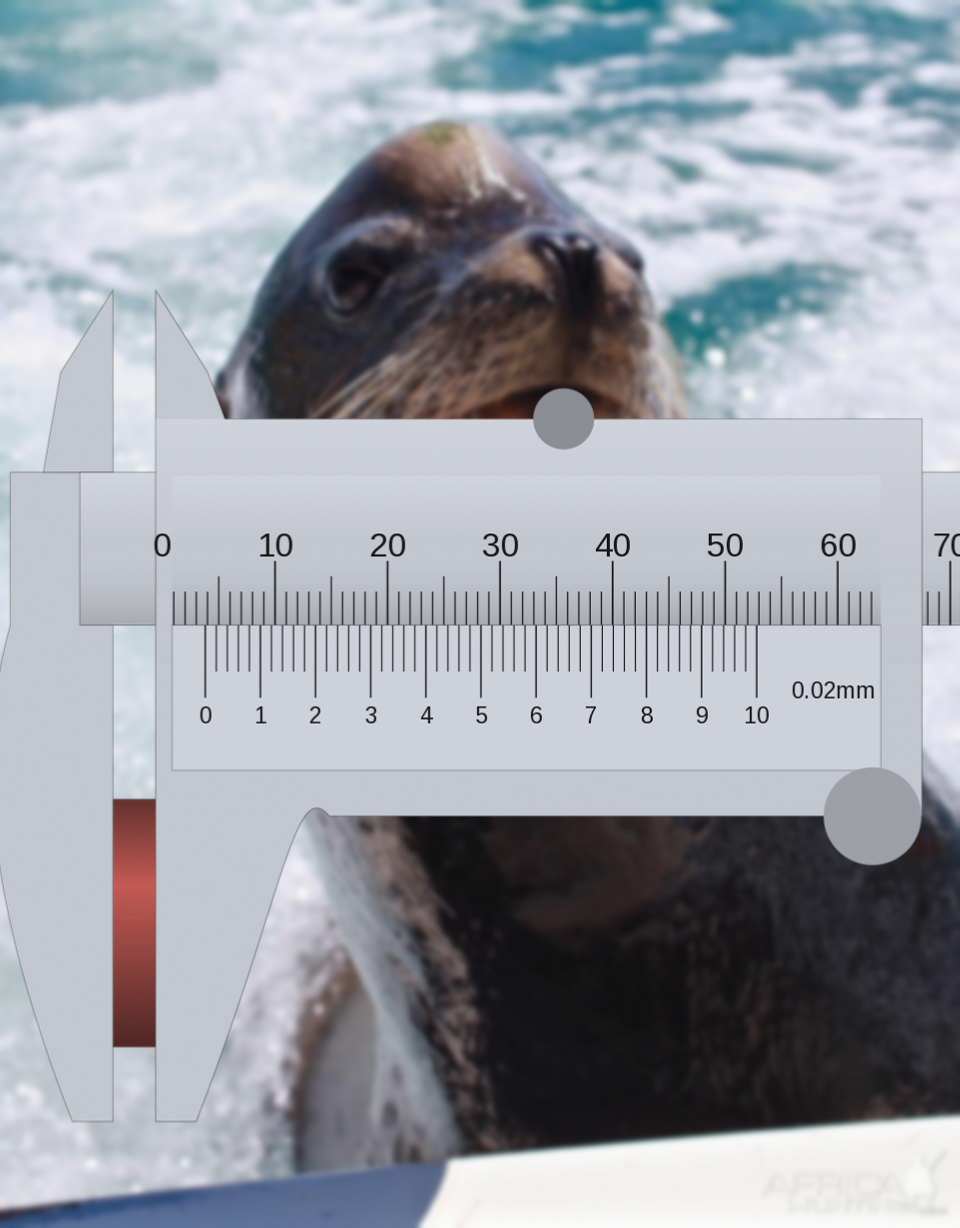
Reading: **3.8** mm
